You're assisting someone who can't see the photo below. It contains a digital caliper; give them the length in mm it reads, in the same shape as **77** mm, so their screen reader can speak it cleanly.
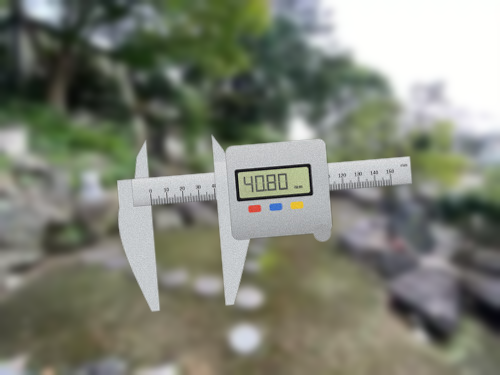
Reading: **40.80** mm
